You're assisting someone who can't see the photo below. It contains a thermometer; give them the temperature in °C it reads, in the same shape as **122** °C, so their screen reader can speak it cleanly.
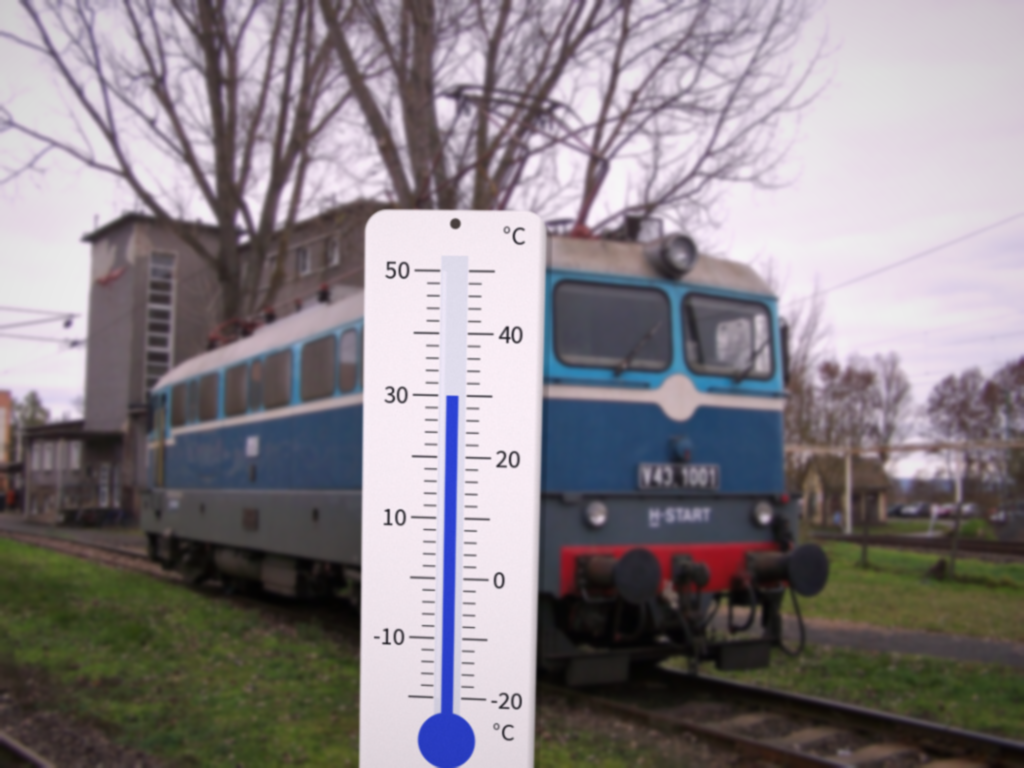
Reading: **30** °C
